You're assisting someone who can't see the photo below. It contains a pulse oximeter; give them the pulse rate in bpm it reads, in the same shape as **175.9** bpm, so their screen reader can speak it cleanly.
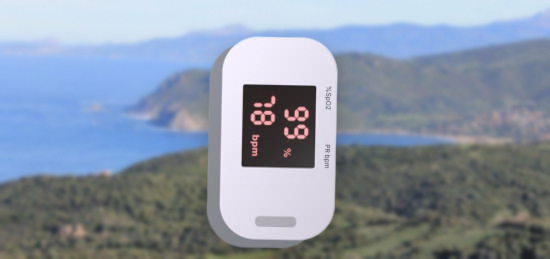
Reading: **78** bpm
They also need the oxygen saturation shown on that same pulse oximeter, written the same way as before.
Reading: **99** %
